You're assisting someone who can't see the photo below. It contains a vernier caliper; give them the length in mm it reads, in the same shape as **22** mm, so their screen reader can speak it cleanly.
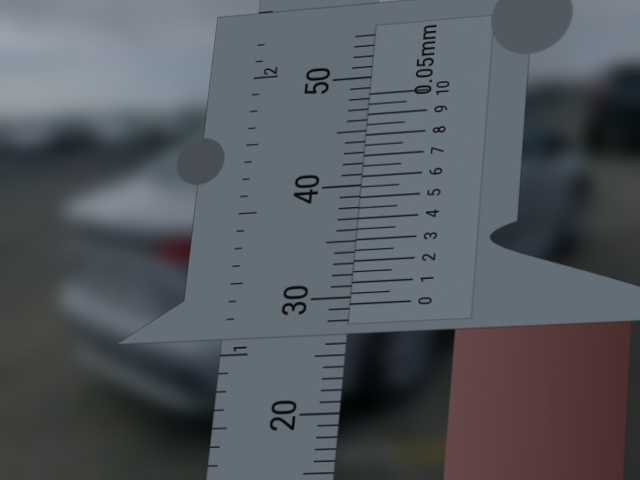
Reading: **29.4** mm
